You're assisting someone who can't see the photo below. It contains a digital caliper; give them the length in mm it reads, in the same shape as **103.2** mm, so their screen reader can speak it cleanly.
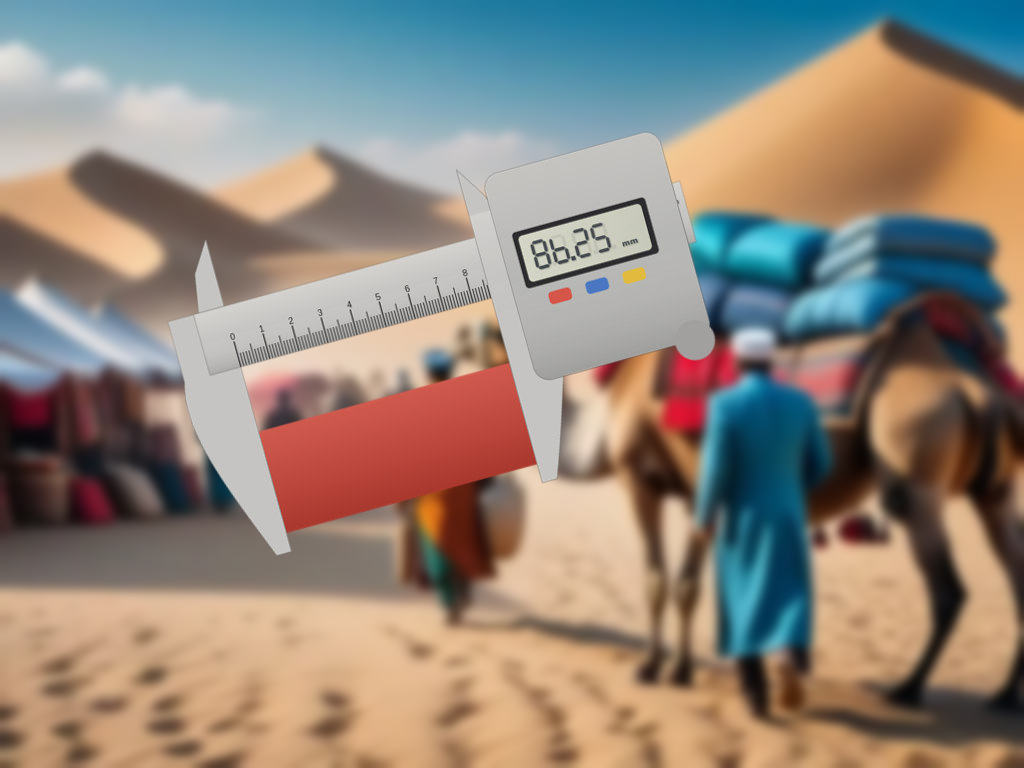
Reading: **86.25** mm
